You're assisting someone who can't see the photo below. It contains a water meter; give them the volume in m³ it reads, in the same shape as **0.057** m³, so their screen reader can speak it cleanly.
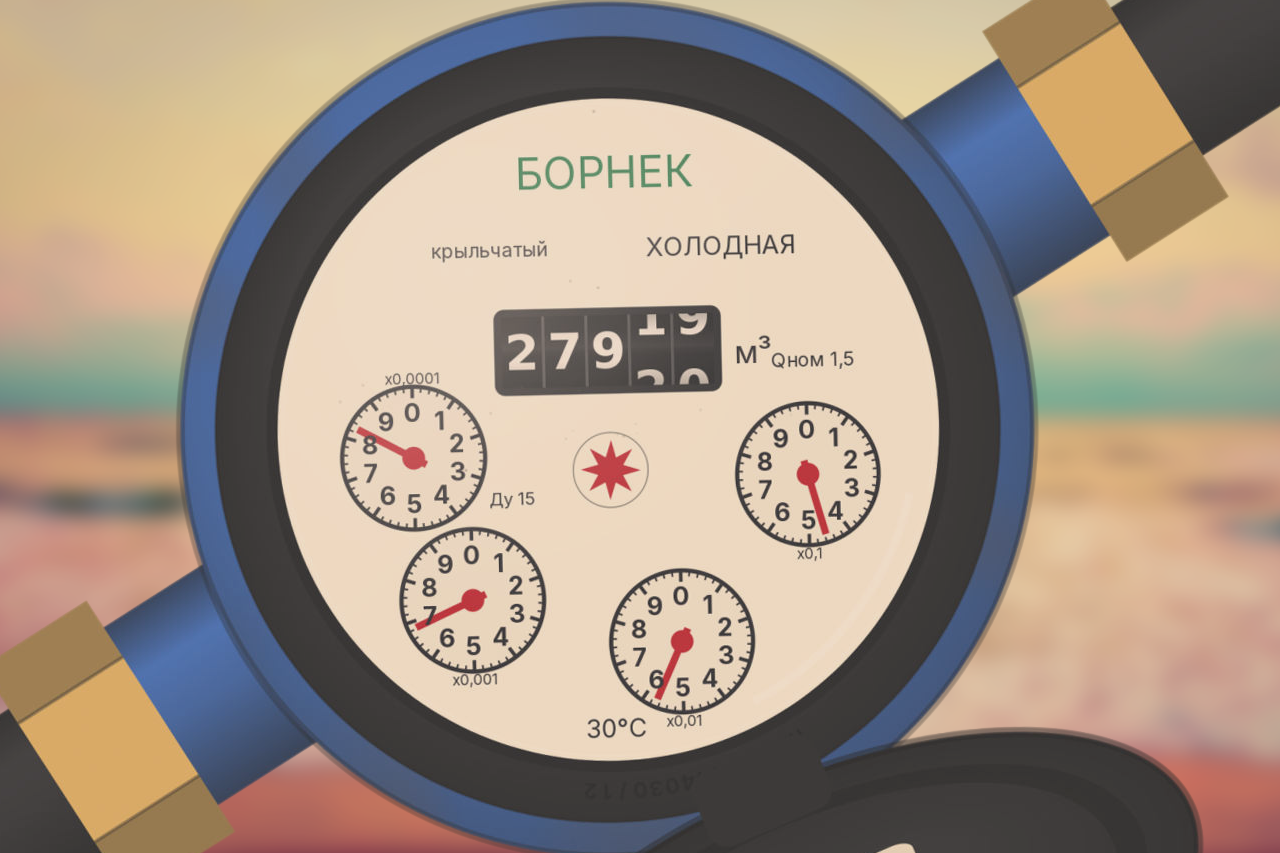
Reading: **27919.4568** m³
